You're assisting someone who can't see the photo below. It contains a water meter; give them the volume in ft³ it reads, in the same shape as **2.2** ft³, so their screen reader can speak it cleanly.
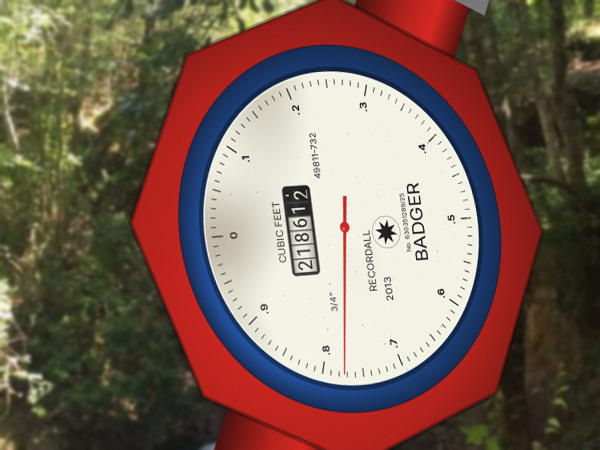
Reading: **218611.77** ft³
